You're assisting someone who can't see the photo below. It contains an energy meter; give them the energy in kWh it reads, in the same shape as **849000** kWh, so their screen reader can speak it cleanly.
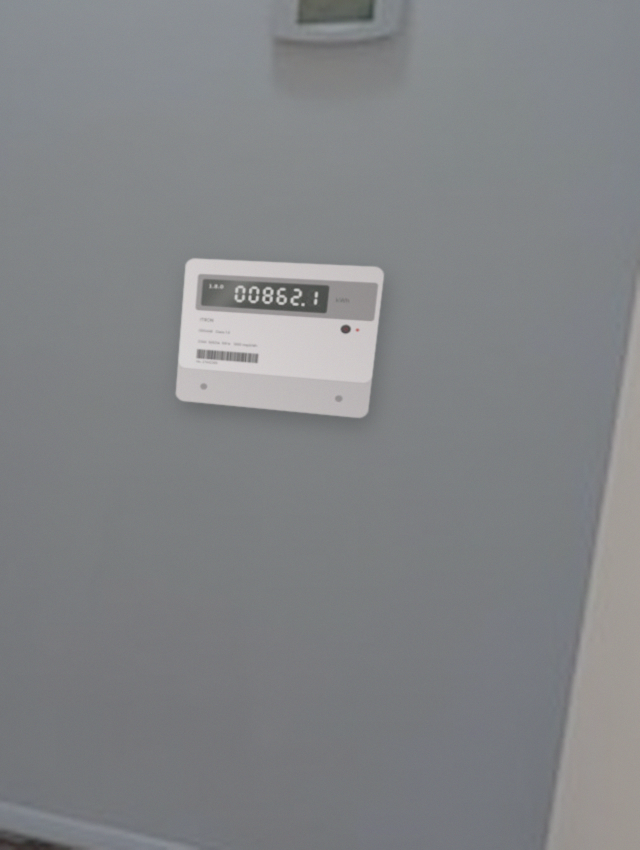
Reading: **862.1** kWh
